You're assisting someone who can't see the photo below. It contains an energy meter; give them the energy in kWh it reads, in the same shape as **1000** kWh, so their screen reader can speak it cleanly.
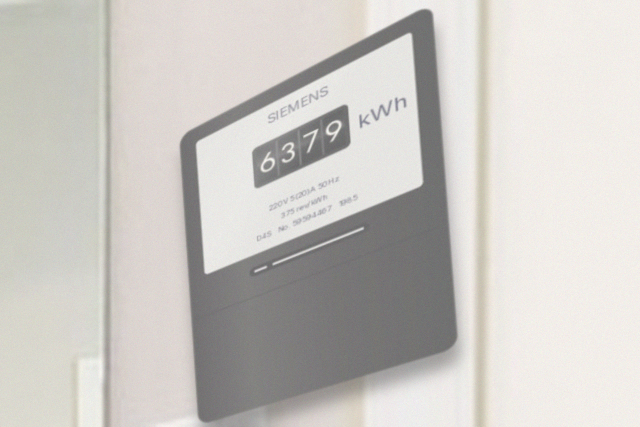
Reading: **6379** kWh
